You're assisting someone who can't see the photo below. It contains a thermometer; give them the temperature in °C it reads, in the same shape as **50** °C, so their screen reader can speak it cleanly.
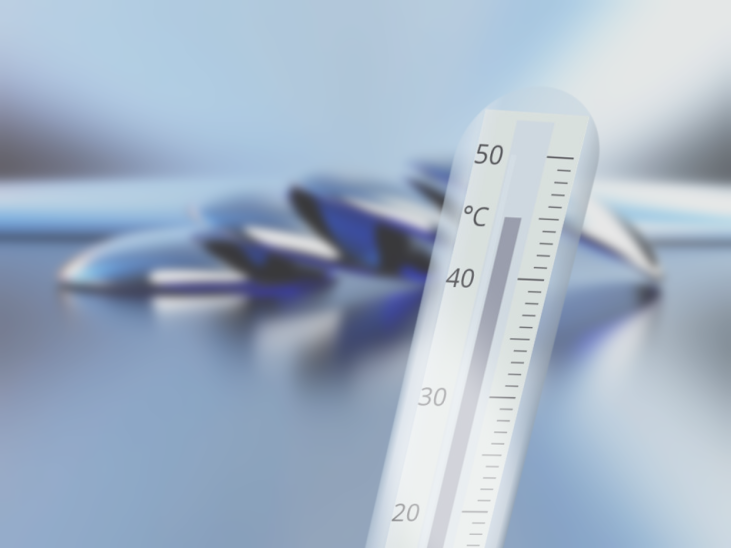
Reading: **45** °C
